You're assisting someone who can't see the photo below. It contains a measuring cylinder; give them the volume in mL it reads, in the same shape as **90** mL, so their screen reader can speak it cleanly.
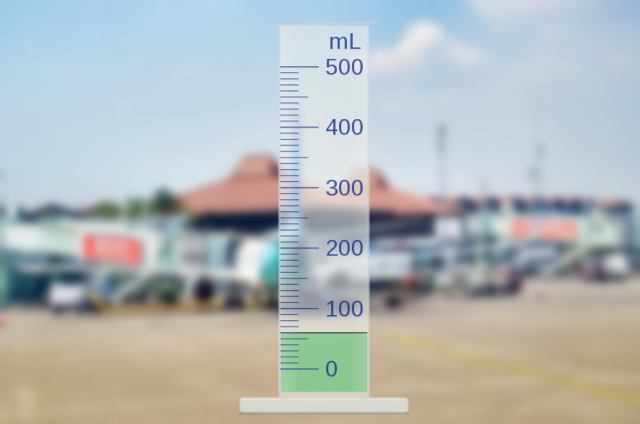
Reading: **60** mL
